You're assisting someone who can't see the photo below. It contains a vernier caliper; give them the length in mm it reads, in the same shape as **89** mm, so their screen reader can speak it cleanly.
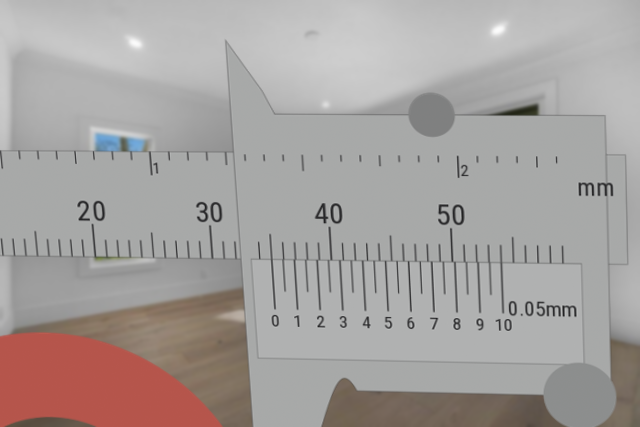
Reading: **35.0** mm
